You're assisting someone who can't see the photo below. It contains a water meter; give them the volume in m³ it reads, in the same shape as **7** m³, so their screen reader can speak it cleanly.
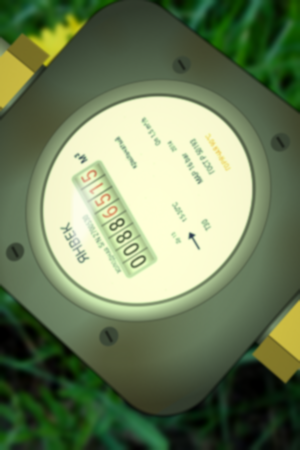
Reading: **88.6515** m³
